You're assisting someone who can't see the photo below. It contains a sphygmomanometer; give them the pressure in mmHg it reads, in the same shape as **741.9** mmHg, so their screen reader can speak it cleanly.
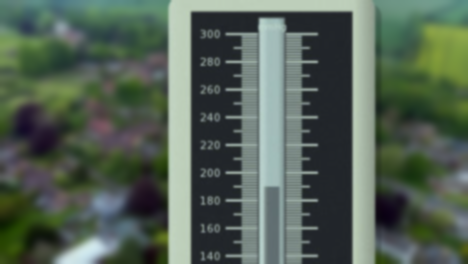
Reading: **190** mmHg
